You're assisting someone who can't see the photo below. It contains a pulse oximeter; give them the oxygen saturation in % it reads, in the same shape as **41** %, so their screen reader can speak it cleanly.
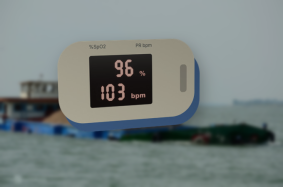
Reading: **96** %
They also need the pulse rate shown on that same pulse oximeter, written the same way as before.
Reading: **103** bpm
